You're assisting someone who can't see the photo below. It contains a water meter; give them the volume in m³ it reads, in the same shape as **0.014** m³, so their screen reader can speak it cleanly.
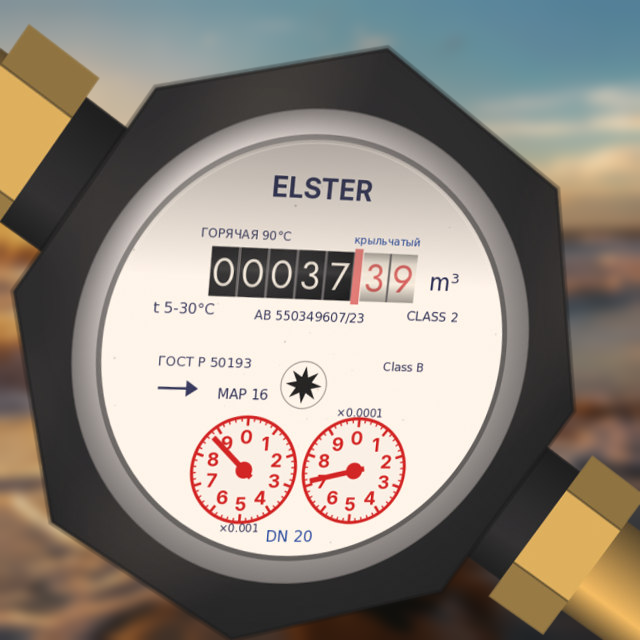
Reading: **37.3987** m³
